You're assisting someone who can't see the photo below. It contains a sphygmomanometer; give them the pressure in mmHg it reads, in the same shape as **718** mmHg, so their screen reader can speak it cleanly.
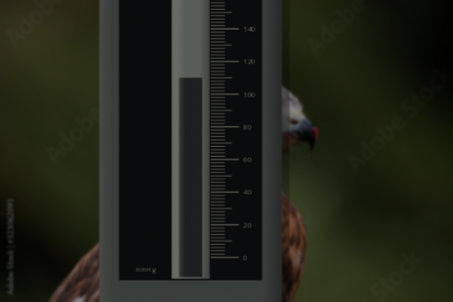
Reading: **110** mmHg
